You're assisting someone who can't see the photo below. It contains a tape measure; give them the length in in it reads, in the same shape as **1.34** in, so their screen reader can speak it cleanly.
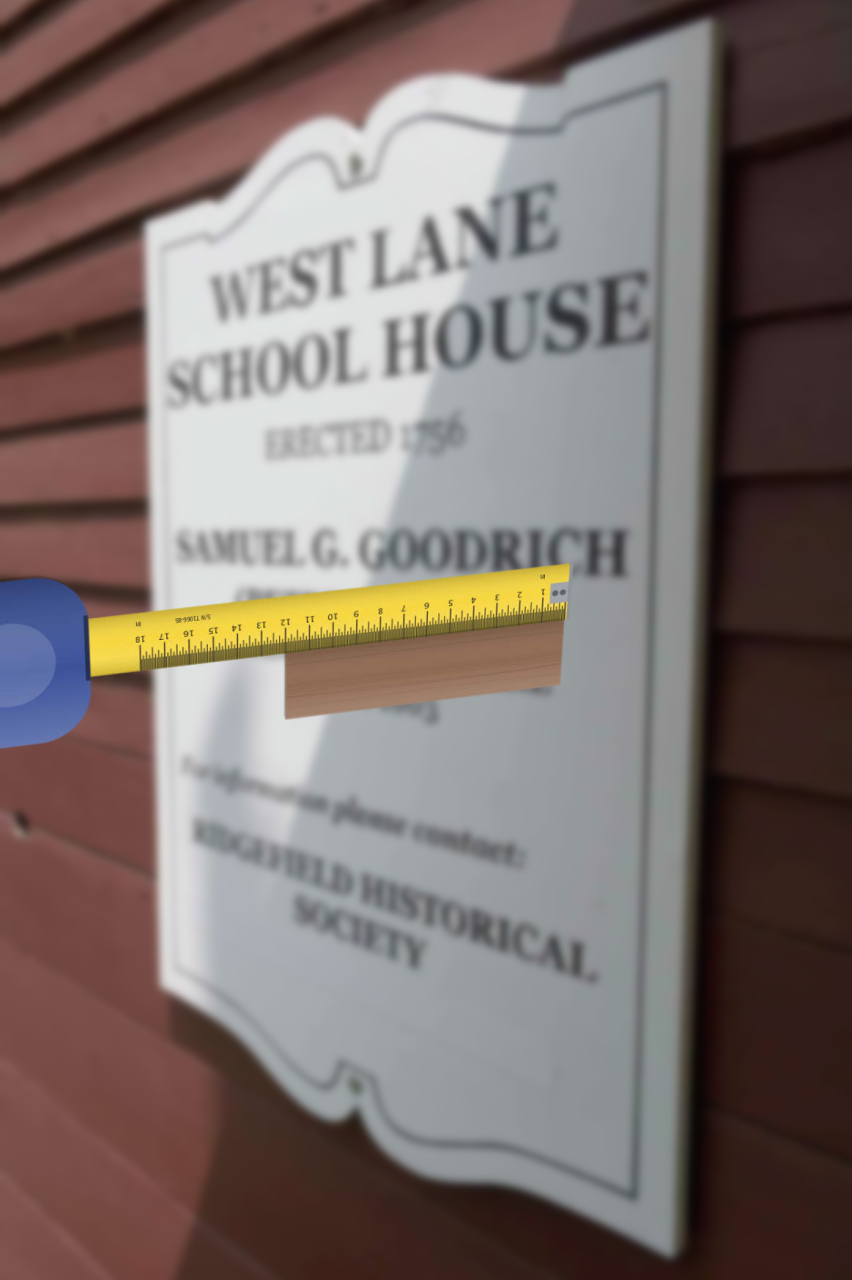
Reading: **12** in
